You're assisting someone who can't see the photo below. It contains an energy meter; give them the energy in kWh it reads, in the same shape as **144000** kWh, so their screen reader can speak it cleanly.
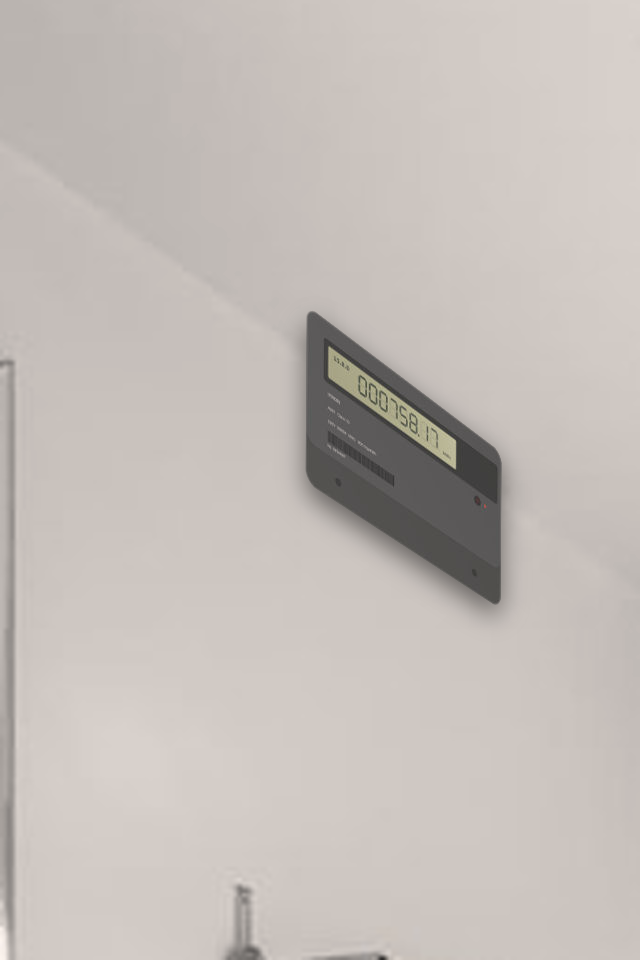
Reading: **758.17** kWh
